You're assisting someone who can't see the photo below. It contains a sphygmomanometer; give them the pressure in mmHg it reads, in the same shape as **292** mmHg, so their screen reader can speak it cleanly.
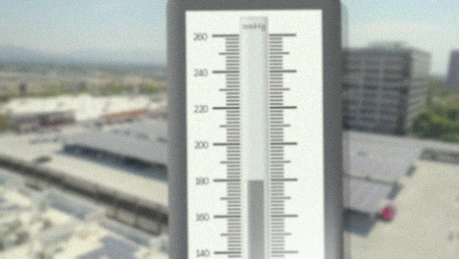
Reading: **180** mmHg
